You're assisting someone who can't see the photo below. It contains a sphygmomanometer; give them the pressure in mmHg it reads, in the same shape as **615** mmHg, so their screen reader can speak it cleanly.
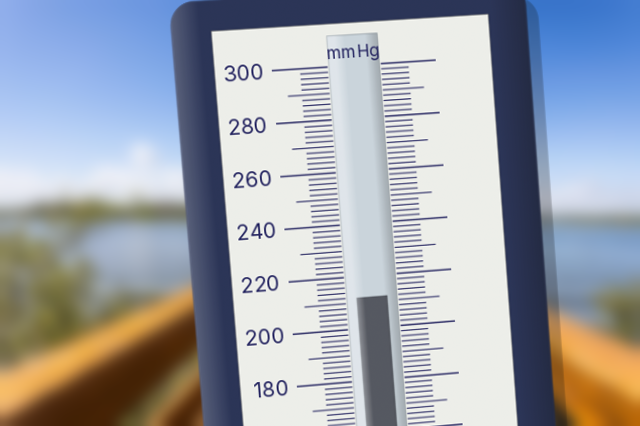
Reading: **212** mmHg
